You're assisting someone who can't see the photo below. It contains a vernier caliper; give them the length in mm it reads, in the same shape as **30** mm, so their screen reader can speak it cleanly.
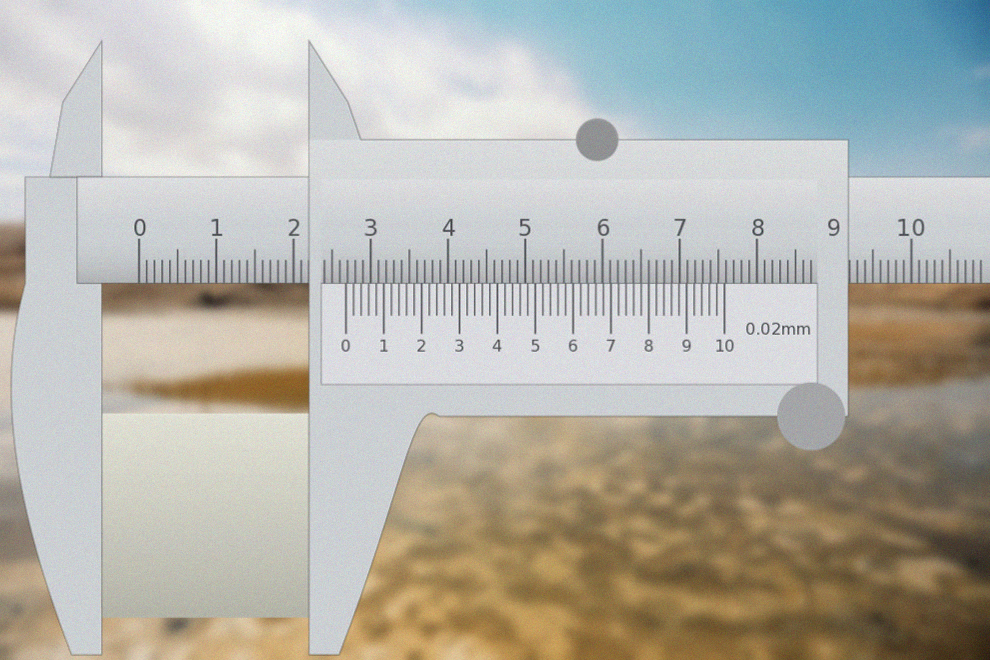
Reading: **26.8** mm
